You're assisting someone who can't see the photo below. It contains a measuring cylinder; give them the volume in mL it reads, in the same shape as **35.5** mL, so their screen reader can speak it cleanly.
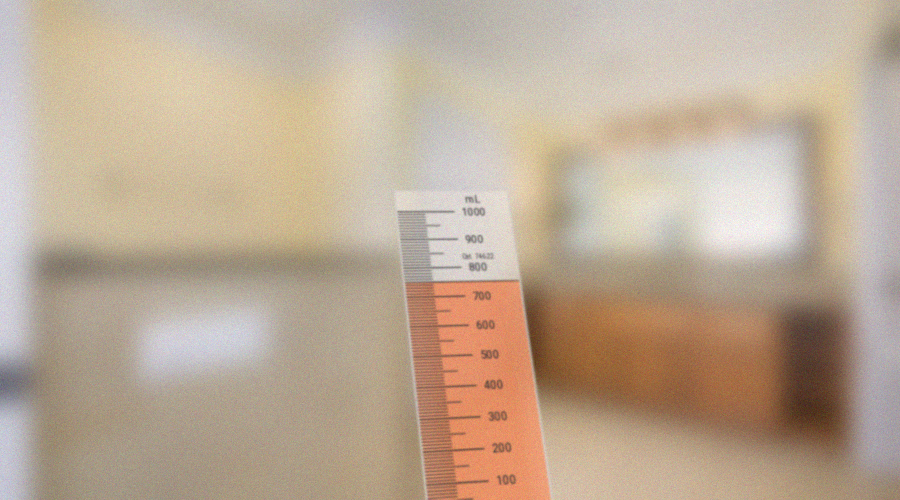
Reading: **750** mL
